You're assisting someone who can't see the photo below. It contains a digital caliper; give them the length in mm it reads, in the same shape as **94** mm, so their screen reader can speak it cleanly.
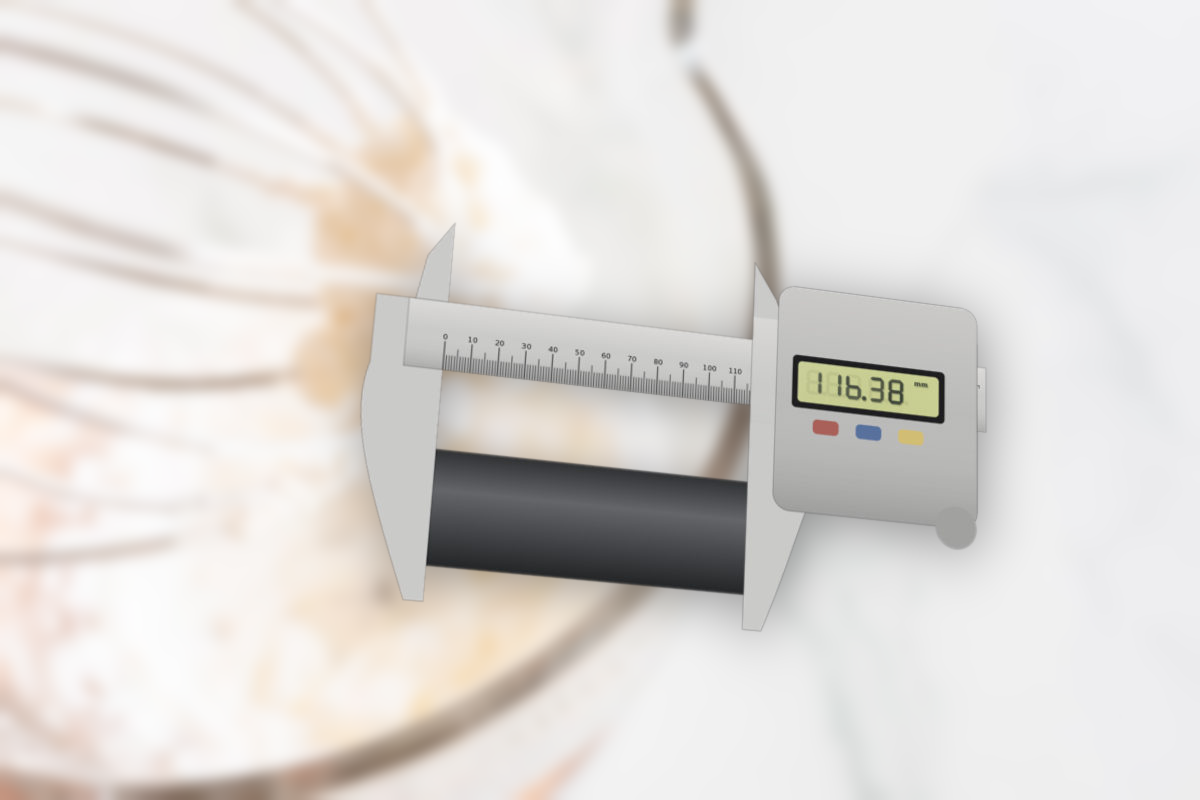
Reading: **116.38** mm
